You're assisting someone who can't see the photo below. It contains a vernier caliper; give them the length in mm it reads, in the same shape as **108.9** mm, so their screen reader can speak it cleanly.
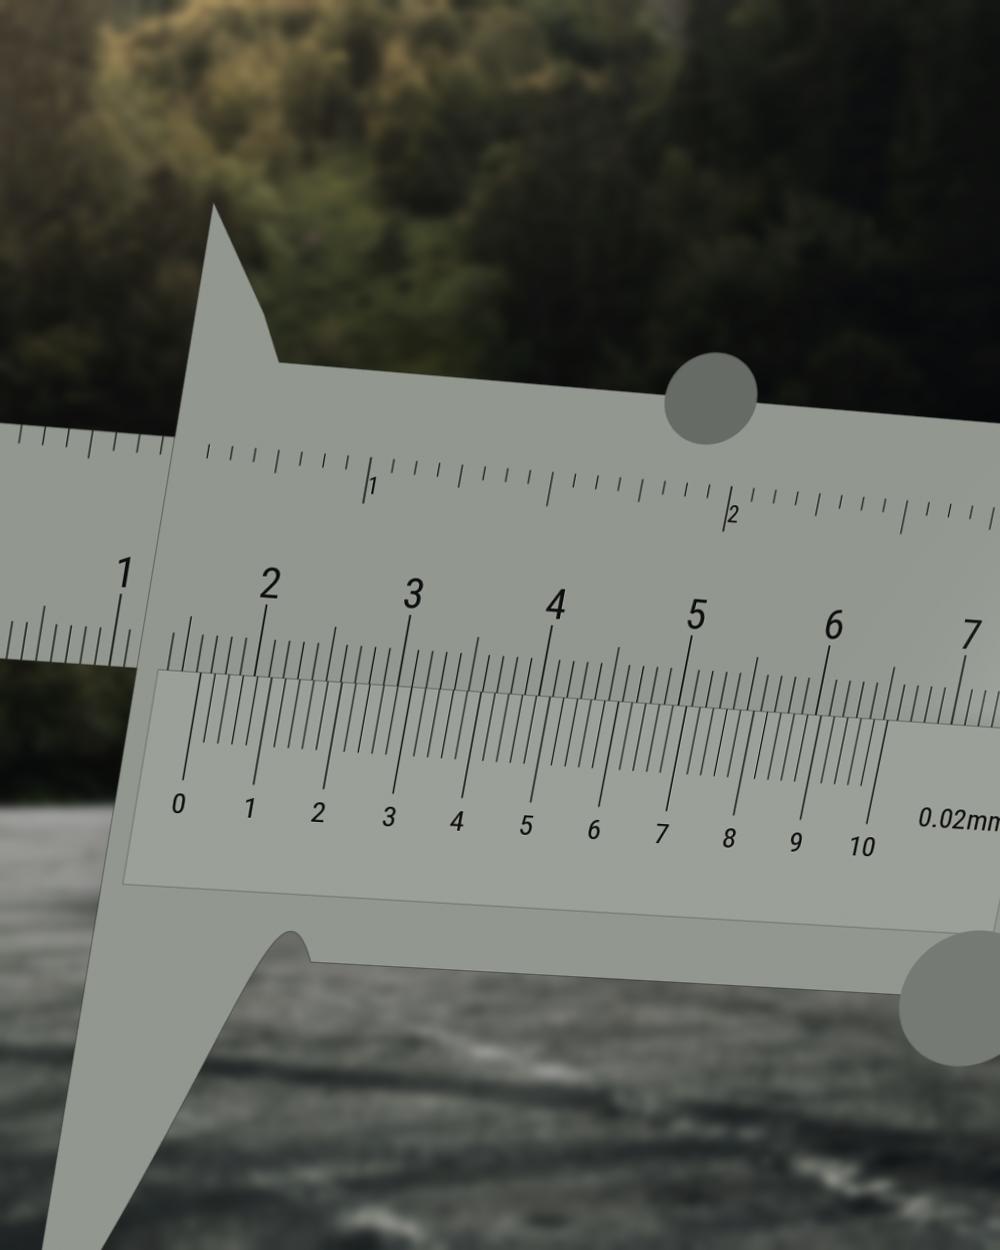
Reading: **16.3** mm
